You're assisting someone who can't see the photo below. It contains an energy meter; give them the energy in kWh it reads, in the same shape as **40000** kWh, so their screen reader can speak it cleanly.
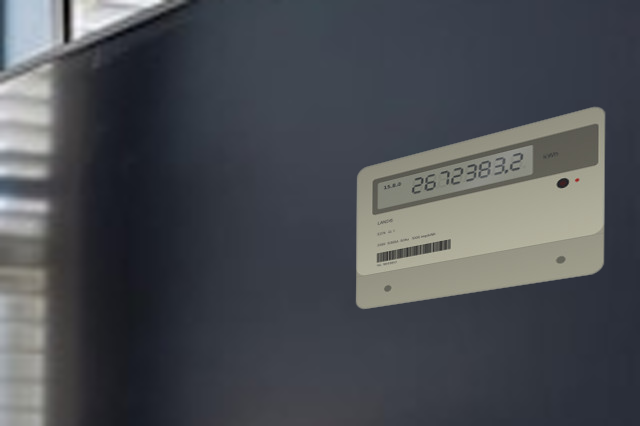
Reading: **2672383.2** kWh
